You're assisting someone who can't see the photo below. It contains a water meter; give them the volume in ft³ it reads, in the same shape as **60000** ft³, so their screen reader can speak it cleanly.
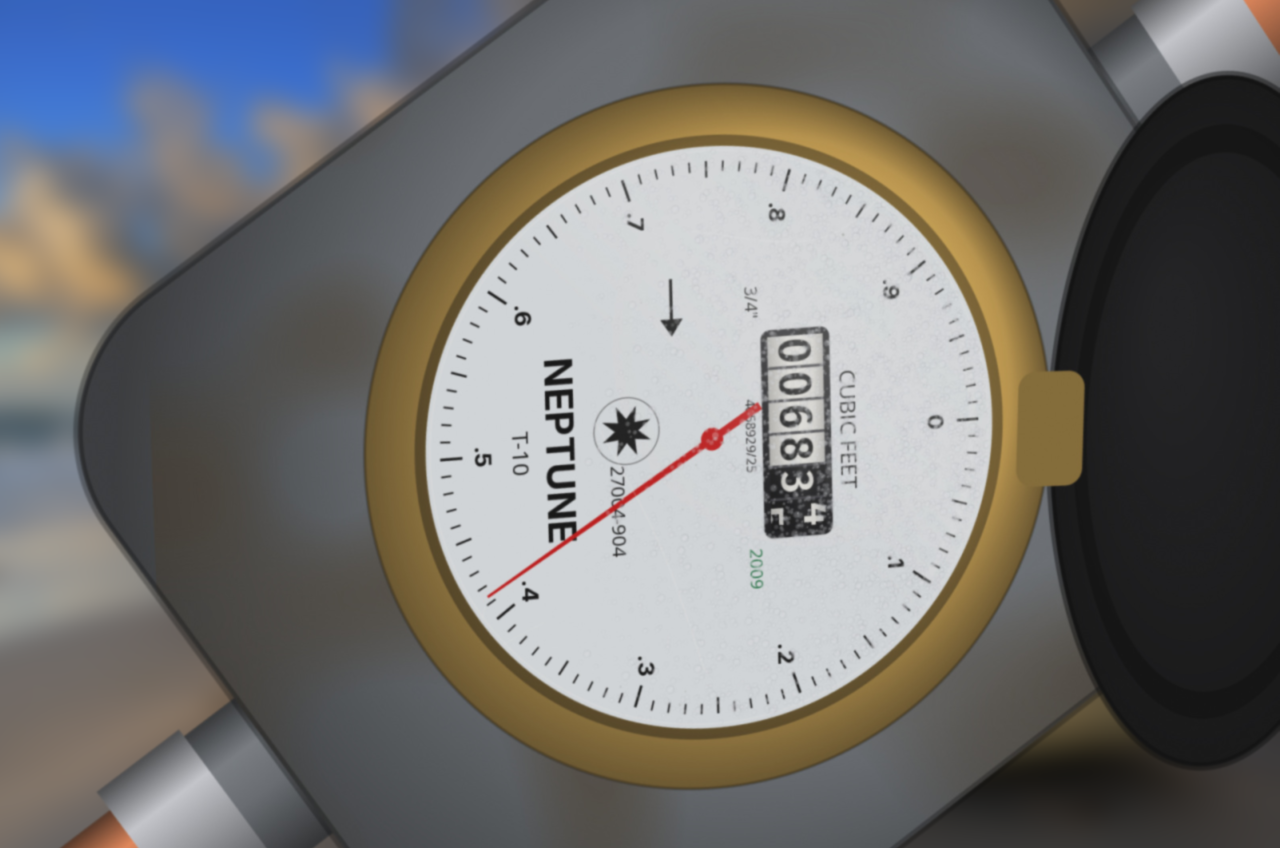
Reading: **6834.41** ft³
